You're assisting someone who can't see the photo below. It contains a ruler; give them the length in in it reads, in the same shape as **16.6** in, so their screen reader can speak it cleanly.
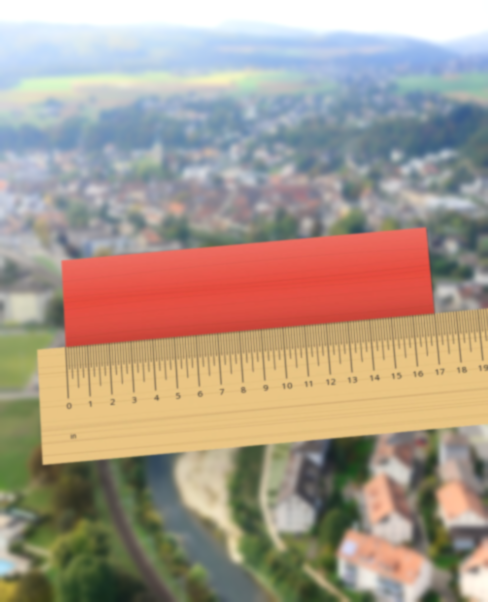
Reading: **17** in
